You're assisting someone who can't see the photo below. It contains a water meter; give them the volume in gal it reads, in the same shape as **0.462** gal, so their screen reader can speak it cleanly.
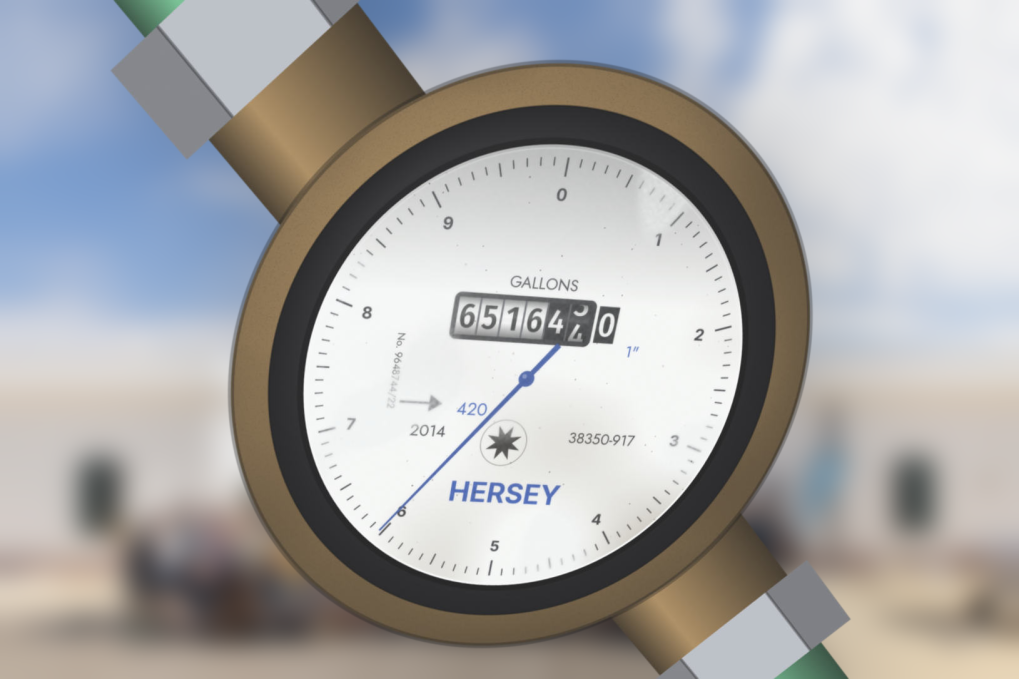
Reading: **6516436.0** gal
